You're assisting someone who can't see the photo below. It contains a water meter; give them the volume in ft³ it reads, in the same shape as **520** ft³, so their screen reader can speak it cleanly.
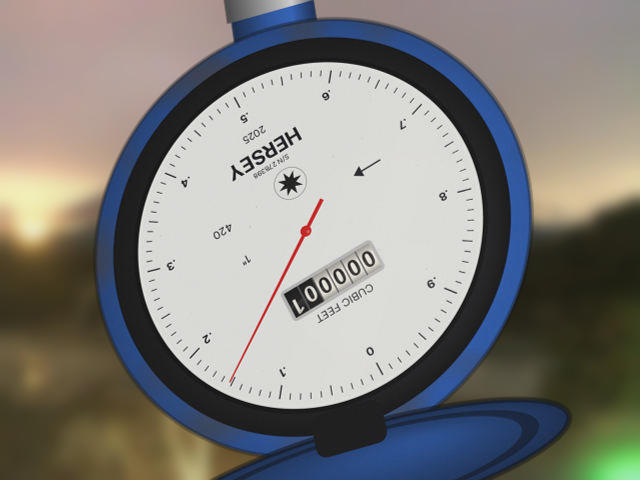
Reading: **1.15** ft³
